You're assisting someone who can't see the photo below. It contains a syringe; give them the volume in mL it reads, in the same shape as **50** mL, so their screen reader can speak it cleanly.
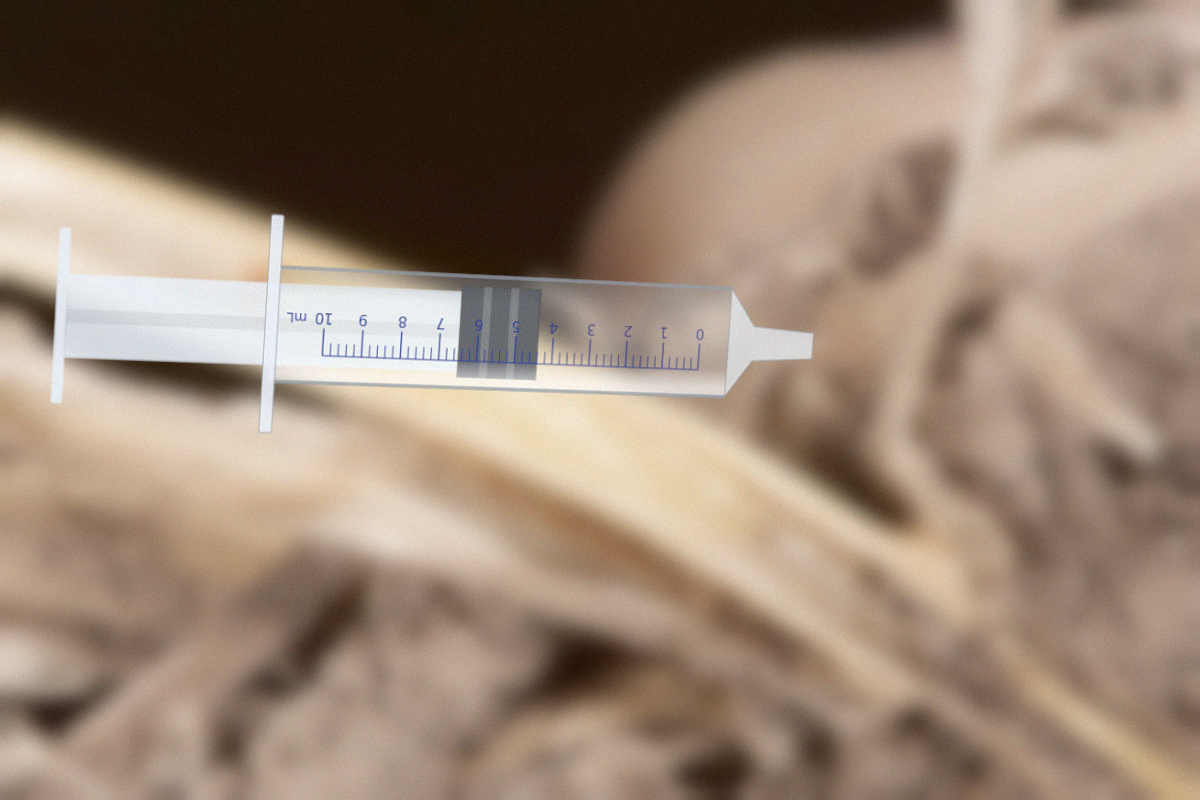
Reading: **4.4** mL
